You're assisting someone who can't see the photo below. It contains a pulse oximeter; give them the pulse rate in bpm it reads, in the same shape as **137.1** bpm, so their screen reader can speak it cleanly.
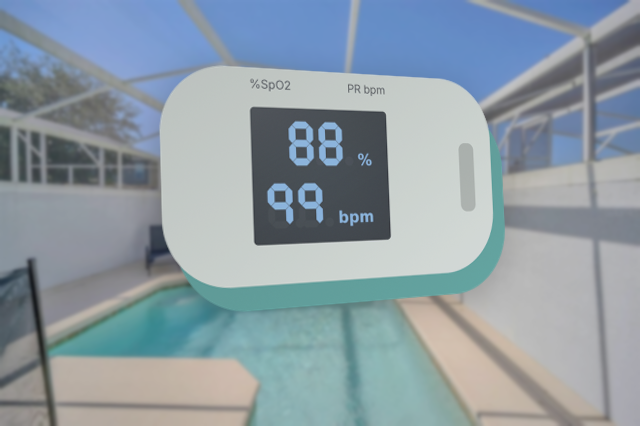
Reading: **99** bpm
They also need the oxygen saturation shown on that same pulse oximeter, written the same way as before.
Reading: **88** %
